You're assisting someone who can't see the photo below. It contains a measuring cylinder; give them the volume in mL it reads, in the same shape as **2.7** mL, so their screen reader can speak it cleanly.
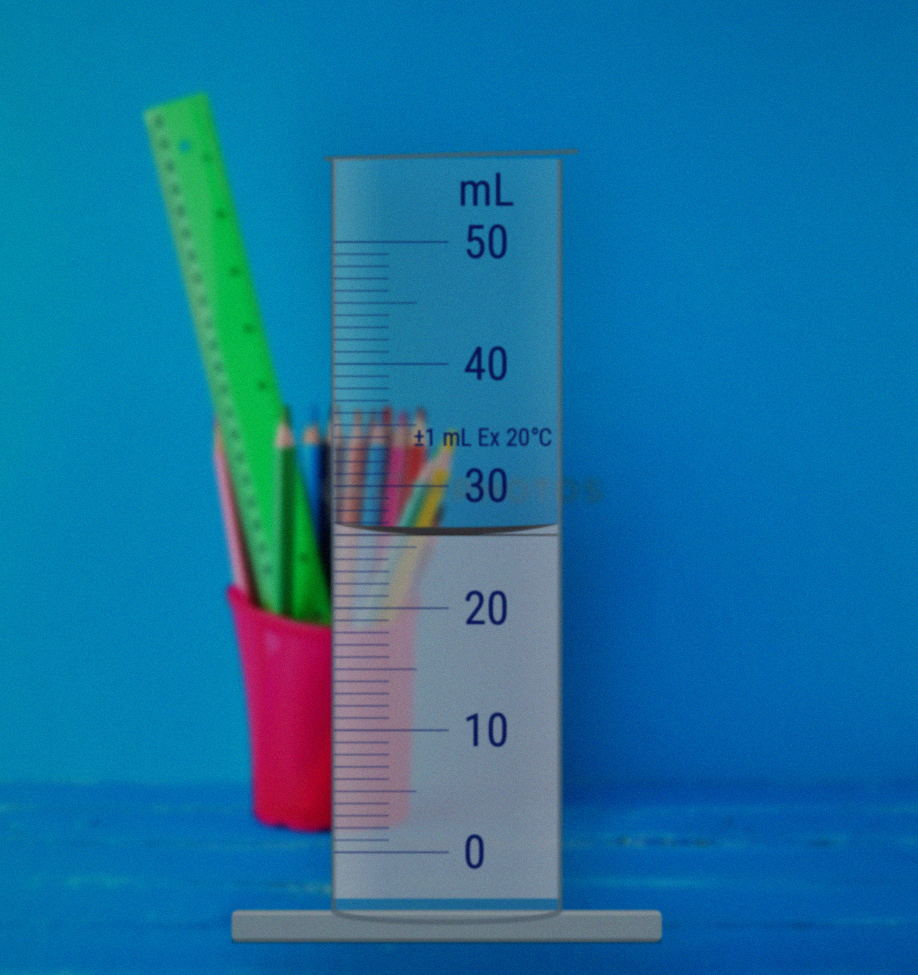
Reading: **26** mL
